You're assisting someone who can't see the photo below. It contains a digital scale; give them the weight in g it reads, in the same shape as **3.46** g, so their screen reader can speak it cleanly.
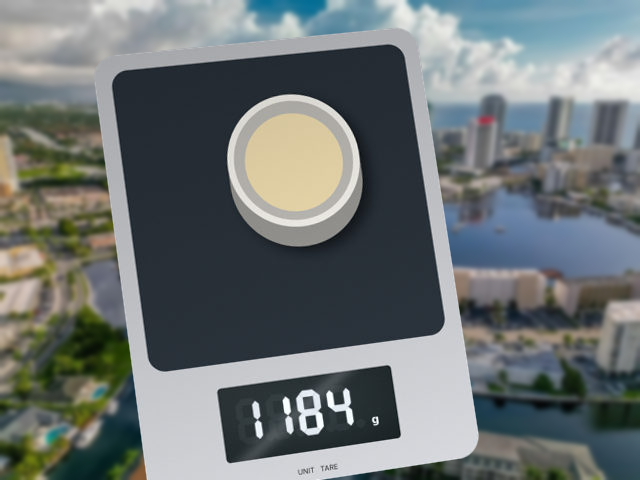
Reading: **1184** g
